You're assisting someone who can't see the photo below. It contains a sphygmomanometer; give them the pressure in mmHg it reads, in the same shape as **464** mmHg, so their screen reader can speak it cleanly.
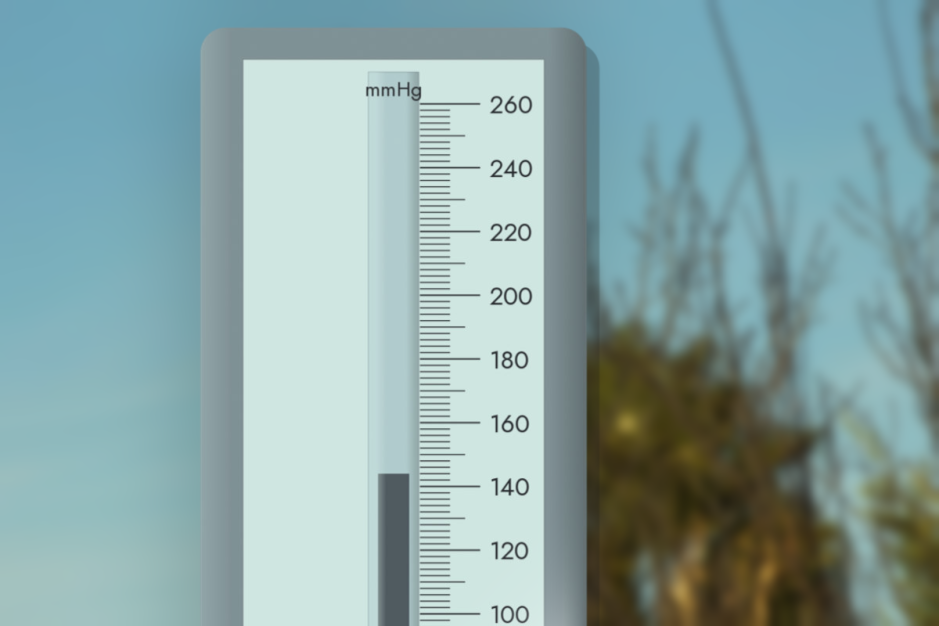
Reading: **144** mmHg
